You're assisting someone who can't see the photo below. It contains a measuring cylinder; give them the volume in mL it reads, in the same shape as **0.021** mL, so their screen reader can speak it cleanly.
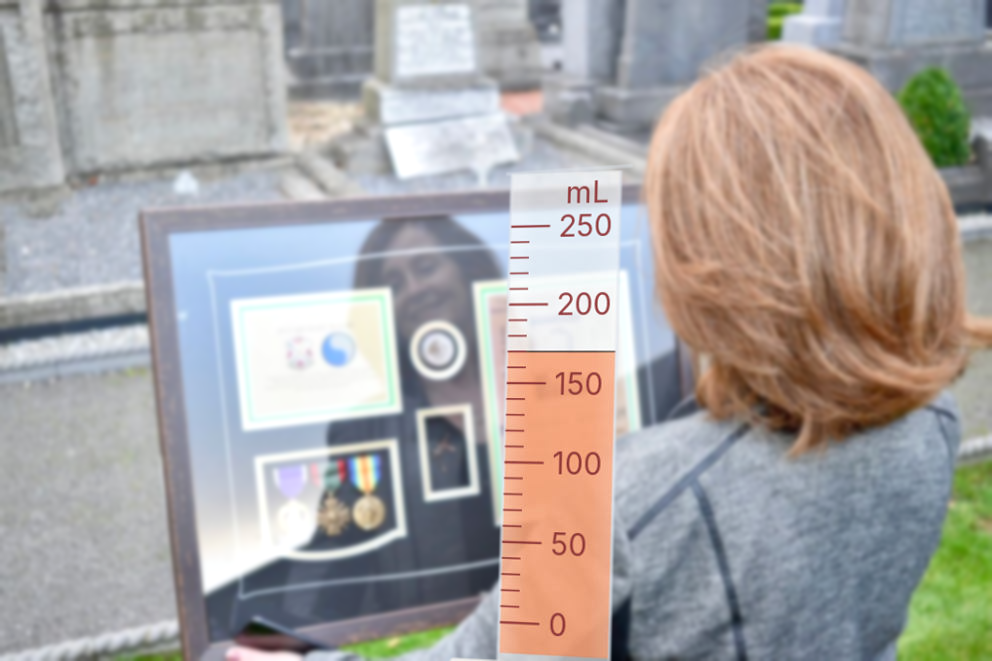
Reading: **170** mL
